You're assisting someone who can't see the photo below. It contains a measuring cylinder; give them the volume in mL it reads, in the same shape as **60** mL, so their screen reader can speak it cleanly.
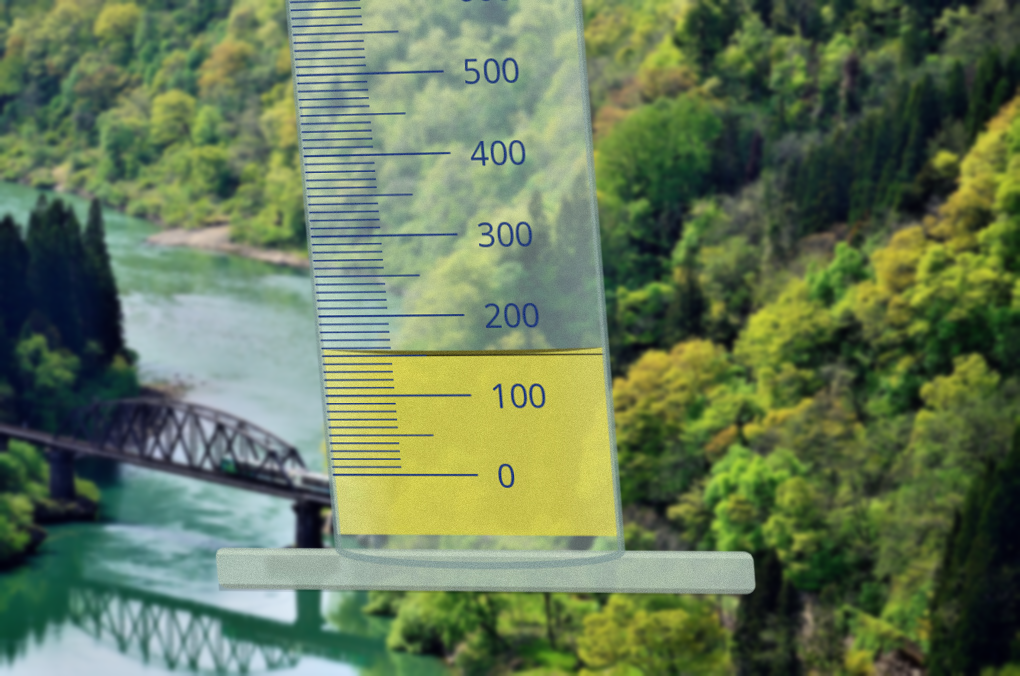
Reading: **150** mL
